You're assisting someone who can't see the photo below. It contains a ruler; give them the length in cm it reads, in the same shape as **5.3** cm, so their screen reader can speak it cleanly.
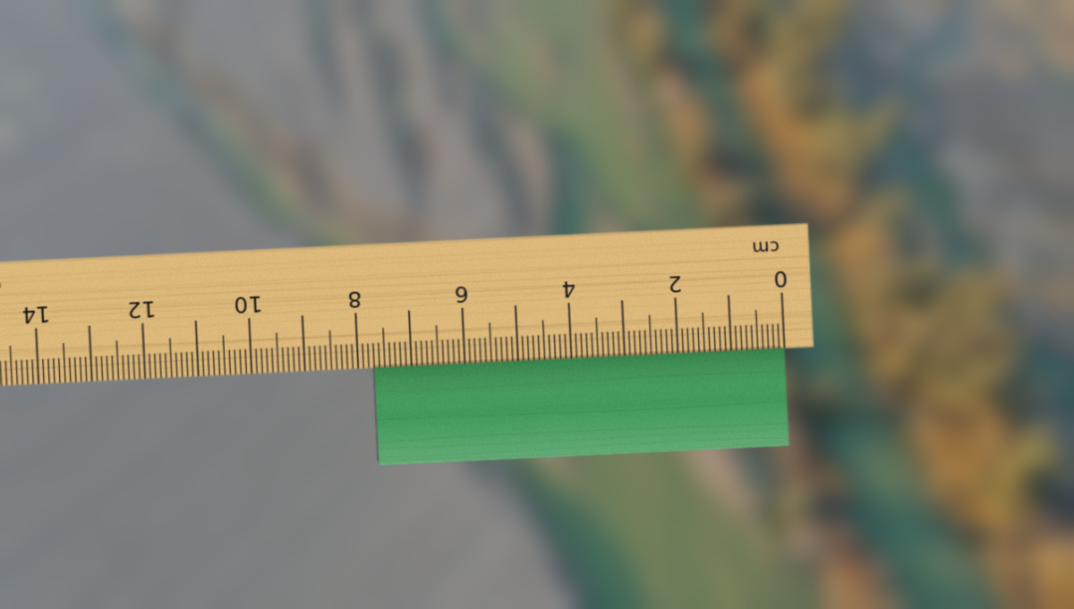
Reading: **7.7** cm
